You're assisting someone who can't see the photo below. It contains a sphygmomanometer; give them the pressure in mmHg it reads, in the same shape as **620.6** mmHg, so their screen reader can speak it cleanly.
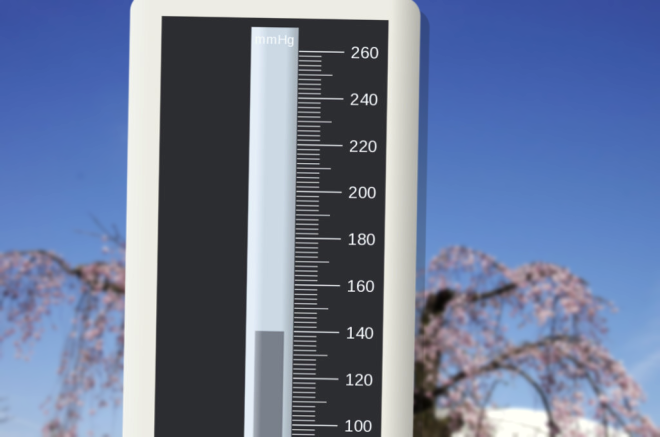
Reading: **140** mmHg
